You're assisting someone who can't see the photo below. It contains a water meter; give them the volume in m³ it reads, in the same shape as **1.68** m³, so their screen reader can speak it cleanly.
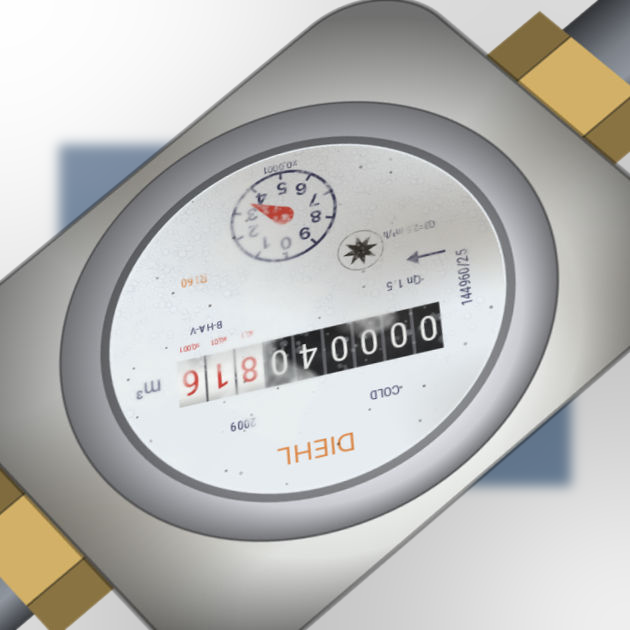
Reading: **40.8163** m³
